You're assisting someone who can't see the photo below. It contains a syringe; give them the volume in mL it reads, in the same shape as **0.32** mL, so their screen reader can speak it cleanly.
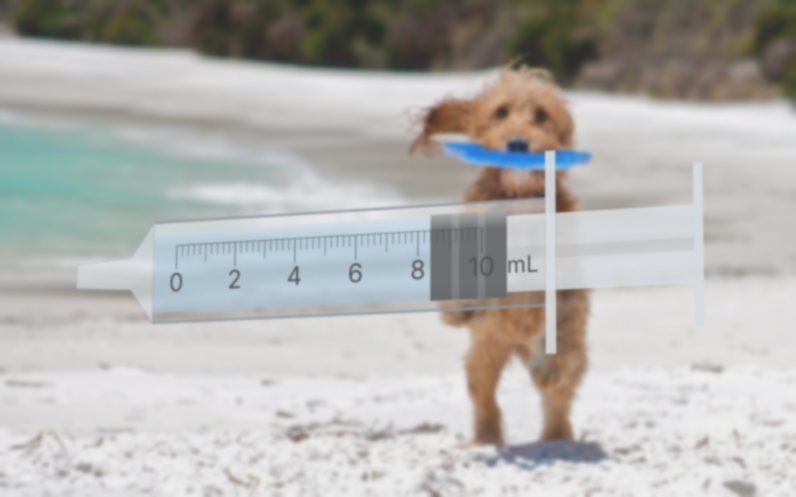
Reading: **8.4** mL
